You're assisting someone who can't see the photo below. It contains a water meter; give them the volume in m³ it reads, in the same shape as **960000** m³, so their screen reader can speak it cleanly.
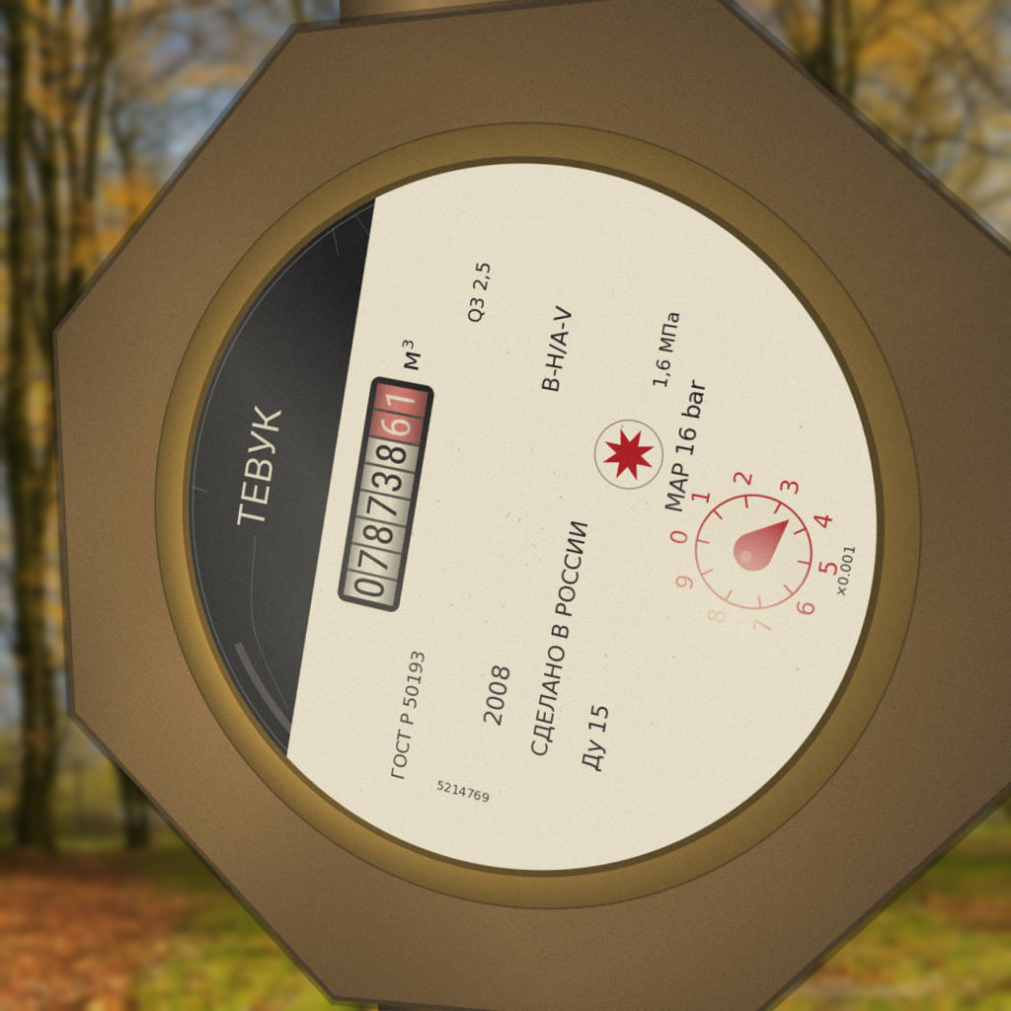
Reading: **78738.613** m³
